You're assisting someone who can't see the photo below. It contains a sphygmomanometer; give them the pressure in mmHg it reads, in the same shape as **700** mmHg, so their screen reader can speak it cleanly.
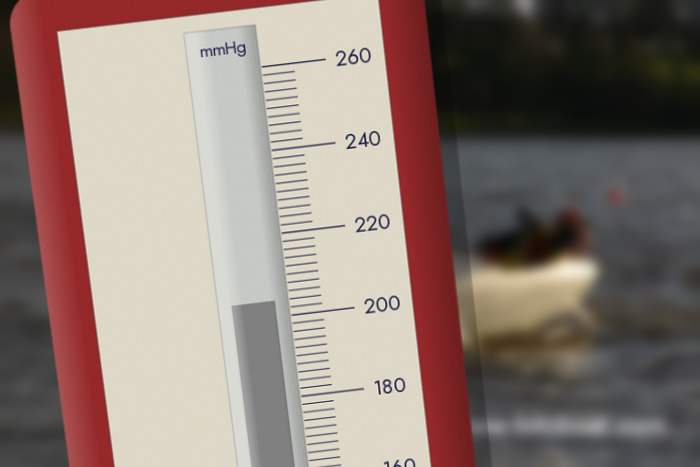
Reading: **204** mmHg
